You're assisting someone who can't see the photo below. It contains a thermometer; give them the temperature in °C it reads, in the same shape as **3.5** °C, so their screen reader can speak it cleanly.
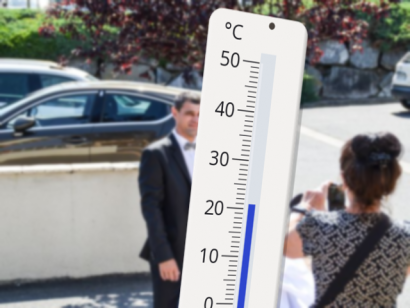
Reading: **21** °C
